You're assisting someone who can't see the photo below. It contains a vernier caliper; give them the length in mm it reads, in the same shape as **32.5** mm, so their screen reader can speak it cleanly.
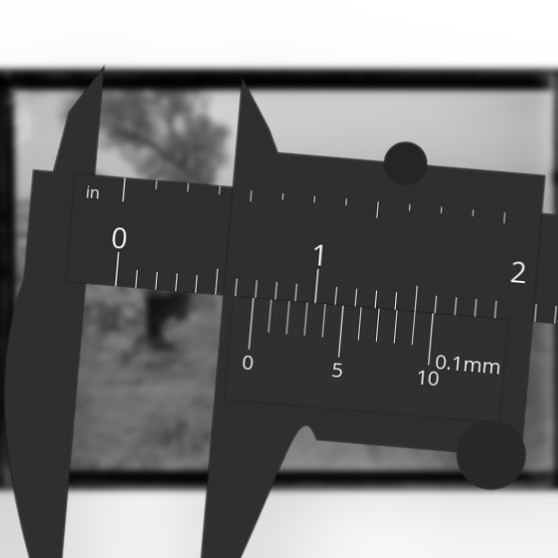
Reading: **6.9** mm
